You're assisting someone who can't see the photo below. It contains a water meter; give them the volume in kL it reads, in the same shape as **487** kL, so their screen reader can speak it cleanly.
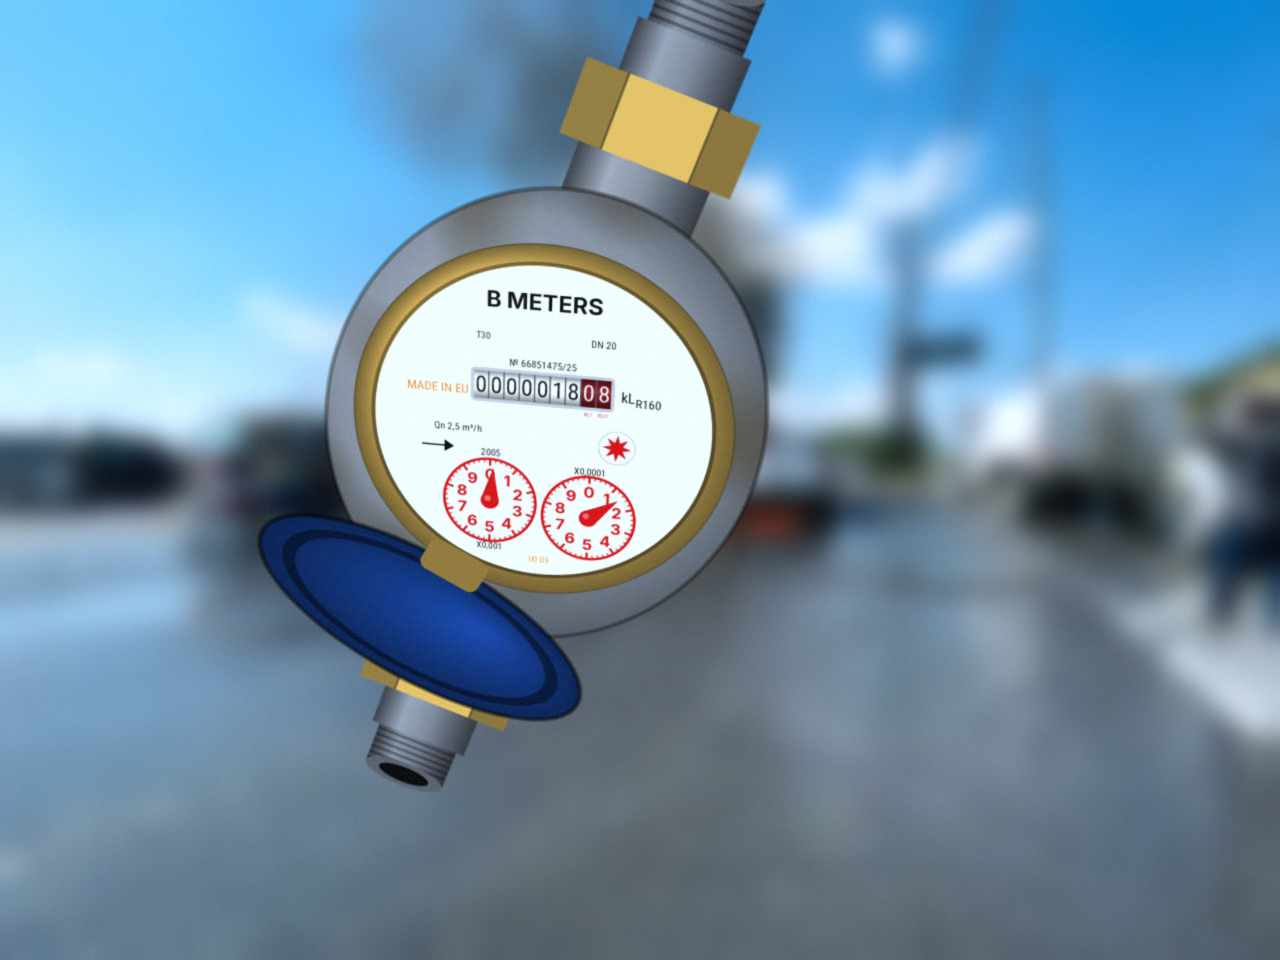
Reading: **18.0801** kL
